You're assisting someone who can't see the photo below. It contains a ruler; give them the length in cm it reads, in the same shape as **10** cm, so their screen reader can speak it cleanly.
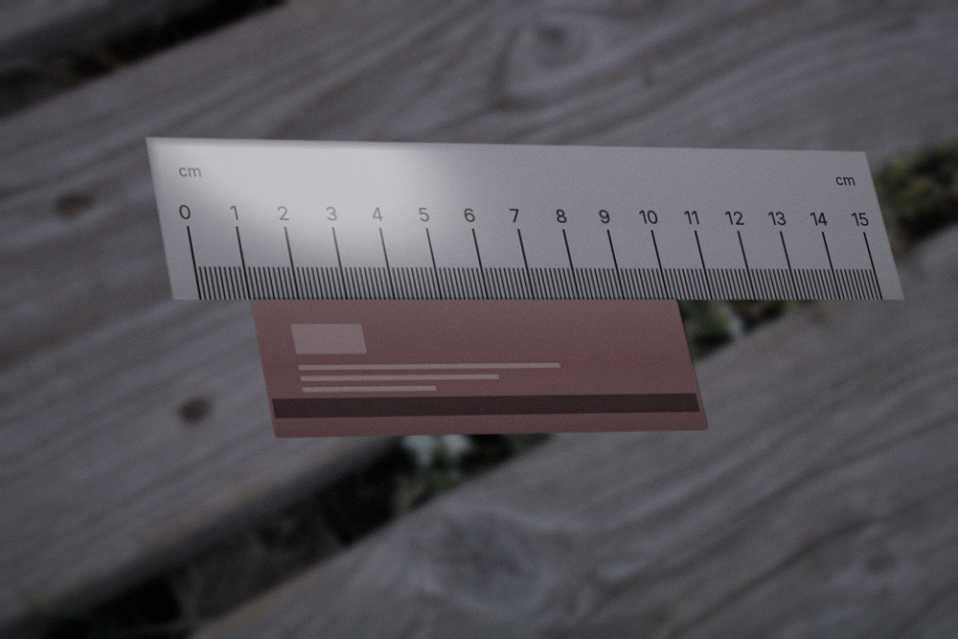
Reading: **9.2** cm
